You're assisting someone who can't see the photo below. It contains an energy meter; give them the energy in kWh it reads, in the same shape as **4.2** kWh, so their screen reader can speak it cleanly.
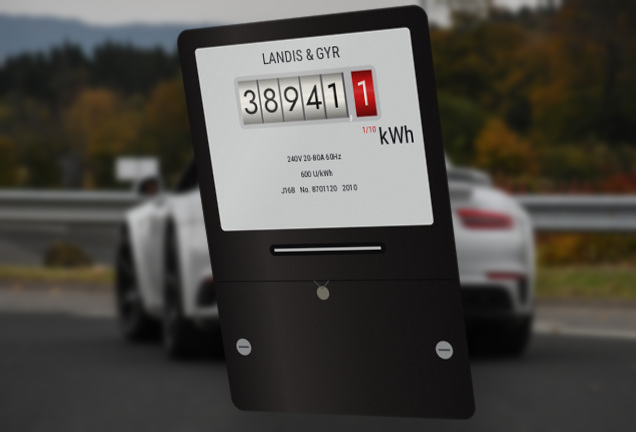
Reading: **38941.1** kWh
